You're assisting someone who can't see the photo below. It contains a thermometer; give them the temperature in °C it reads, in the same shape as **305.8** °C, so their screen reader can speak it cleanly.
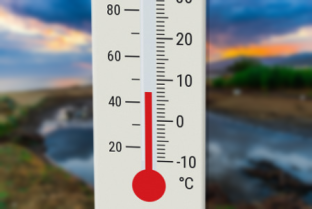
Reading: **7** °C
